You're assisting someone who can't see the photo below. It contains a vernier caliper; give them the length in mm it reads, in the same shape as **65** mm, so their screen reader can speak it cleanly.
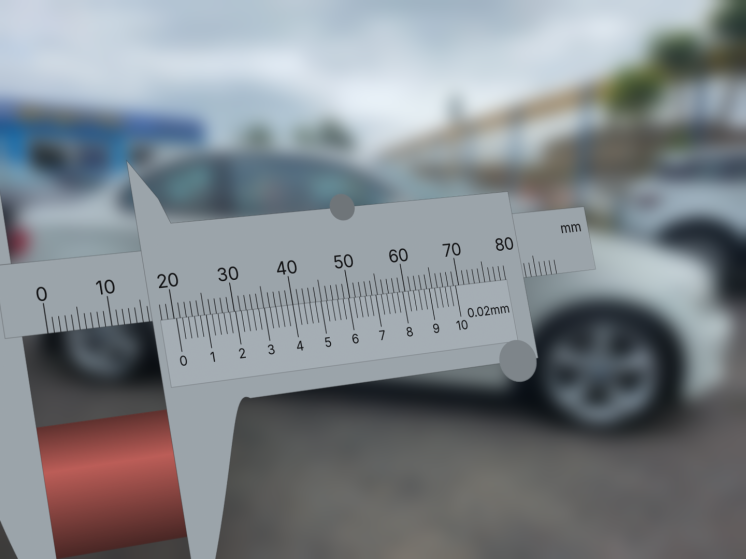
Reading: **20.4** mm
